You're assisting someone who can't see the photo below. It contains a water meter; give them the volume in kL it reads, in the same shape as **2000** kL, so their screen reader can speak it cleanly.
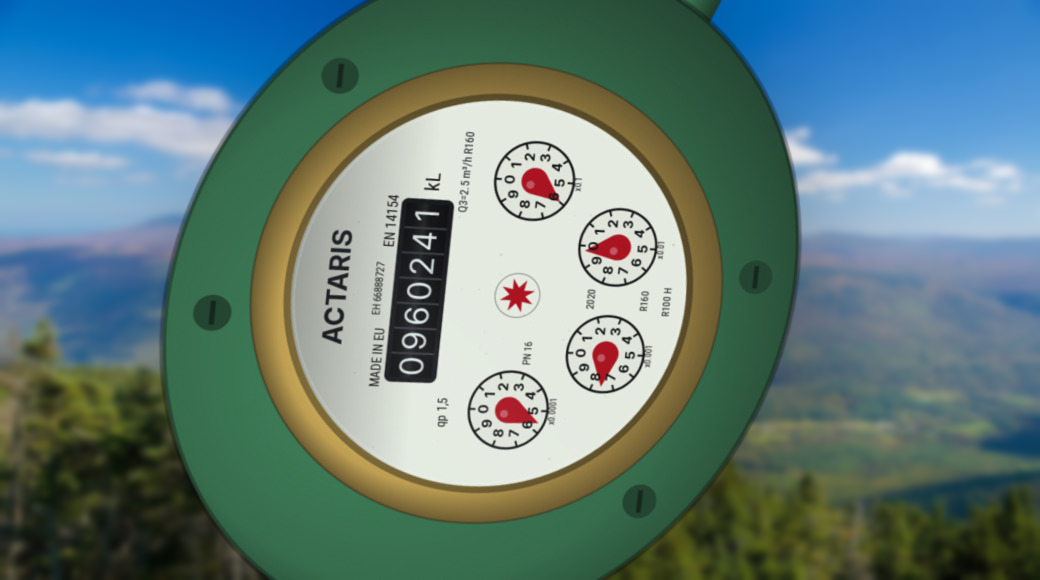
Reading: **960241.5975** kL
